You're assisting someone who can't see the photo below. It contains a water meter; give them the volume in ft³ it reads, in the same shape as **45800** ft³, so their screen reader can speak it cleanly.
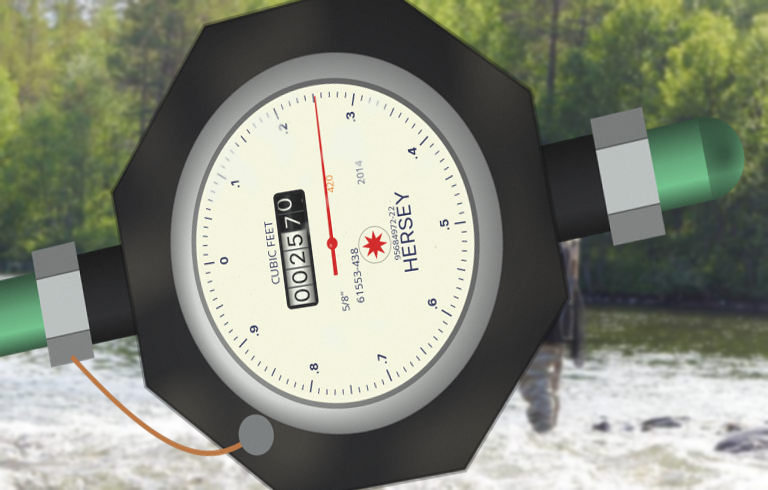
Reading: **2570.25** ft³
